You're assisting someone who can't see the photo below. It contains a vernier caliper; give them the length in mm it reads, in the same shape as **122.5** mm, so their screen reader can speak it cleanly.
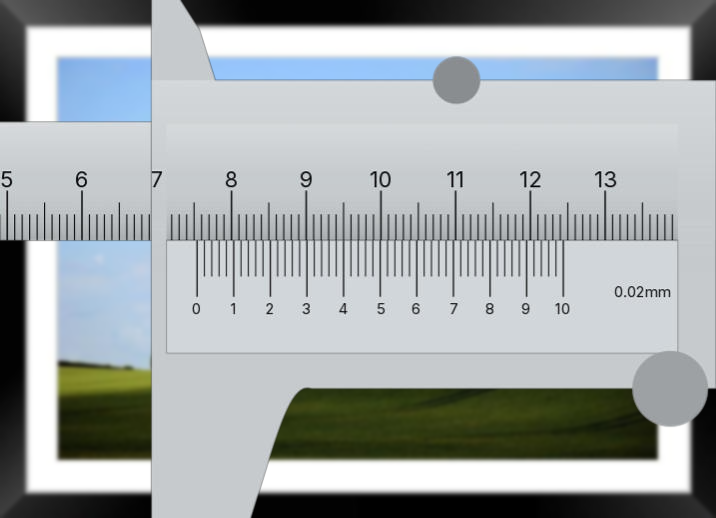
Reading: **75.4** mm
